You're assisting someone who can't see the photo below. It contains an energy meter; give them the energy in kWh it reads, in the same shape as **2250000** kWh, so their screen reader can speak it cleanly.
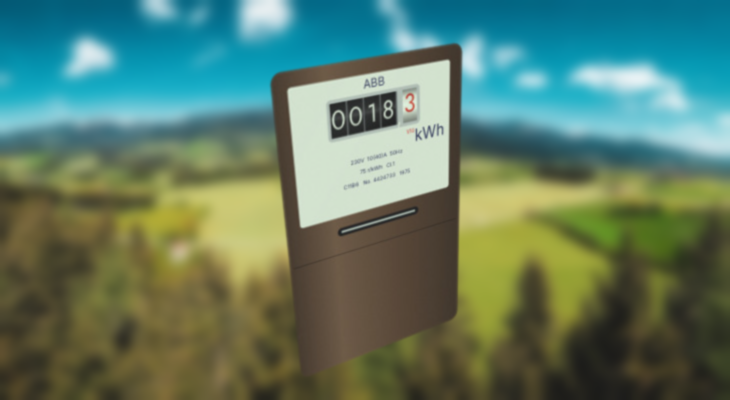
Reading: **18.3** kWh
